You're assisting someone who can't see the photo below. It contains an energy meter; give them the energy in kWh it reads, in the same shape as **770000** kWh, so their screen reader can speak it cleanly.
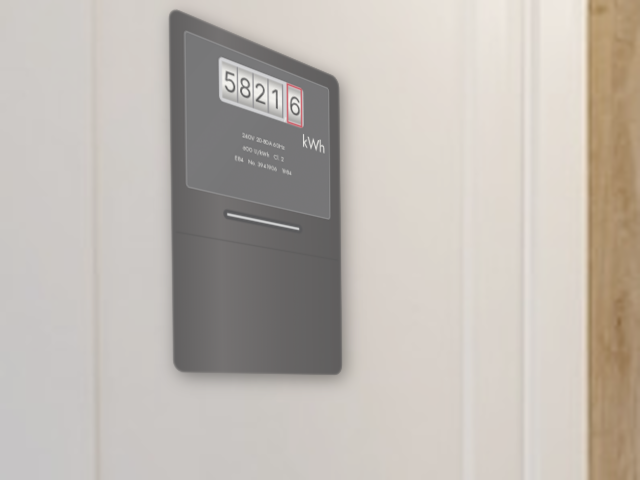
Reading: **5821.6** kWh
